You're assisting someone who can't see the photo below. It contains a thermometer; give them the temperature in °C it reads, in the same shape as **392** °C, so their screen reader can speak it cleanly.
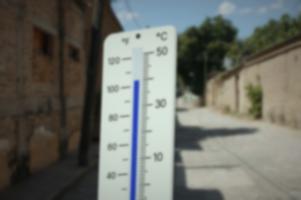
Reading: **40** °C
